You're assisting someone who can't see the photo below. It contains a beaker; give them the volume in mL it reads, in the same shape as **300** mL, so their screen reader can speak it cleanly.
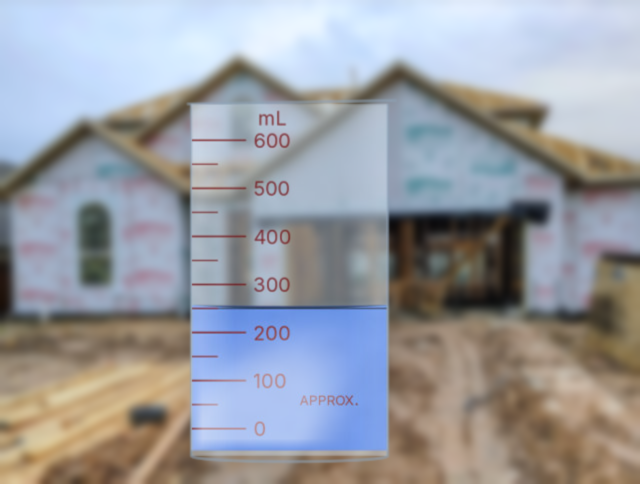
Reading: **250** mL
